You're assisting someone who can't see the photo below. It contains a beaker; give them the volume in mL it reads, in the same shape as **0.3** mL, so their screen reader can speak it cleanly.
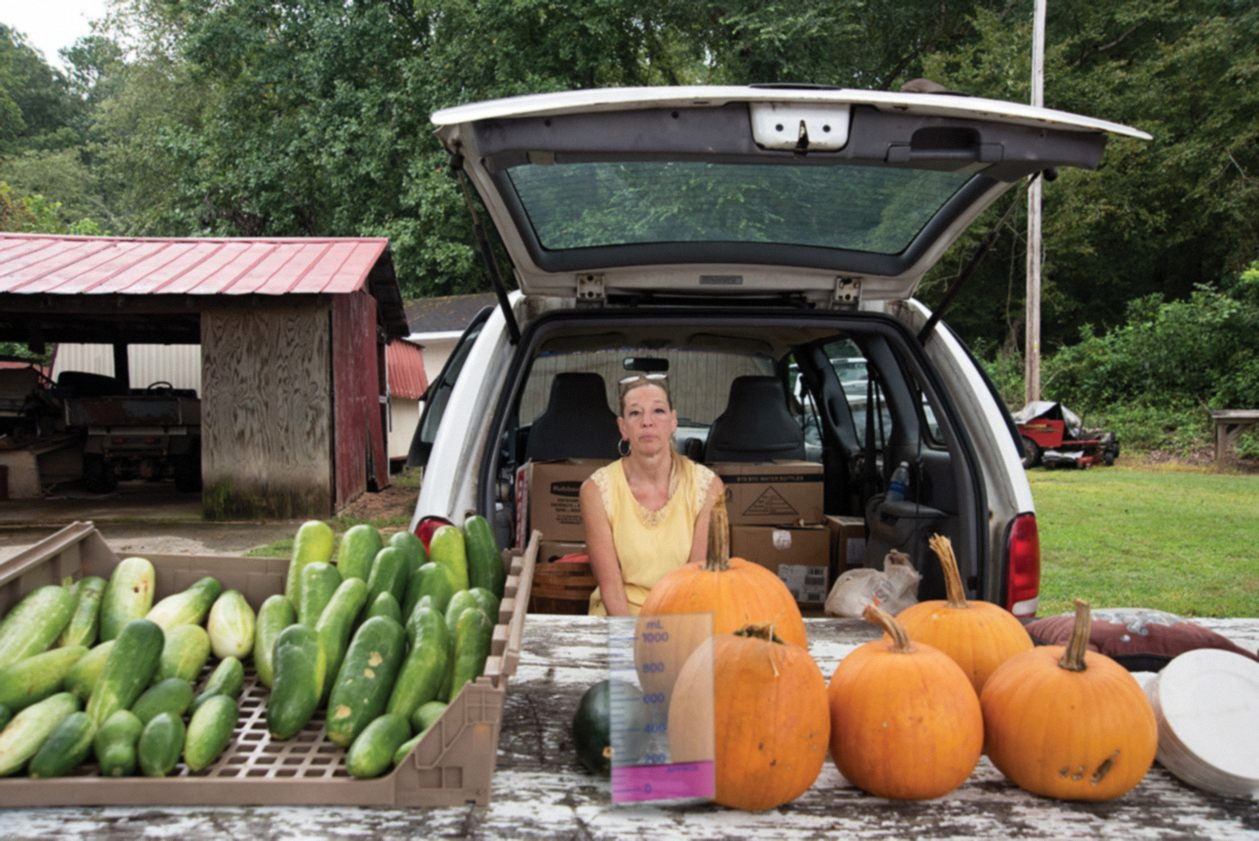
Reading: **150** mL
